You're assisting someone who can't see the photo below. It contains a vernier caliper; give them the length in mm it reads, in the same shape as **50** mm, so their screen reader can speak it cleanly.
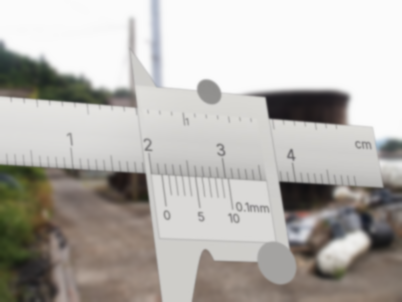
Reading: **21.4** mm
